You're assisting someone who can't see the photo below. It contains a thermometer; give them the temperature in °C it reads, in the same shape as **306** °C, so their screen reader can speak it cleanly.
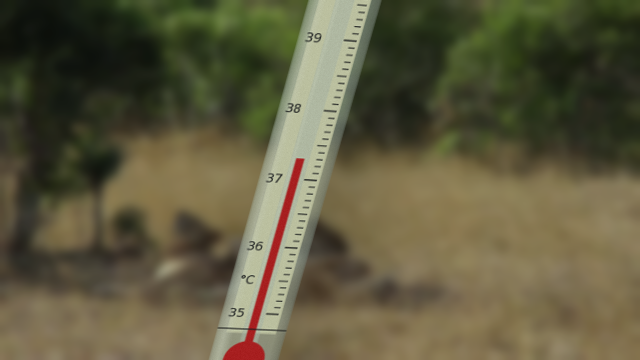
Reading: **37.3** °C
